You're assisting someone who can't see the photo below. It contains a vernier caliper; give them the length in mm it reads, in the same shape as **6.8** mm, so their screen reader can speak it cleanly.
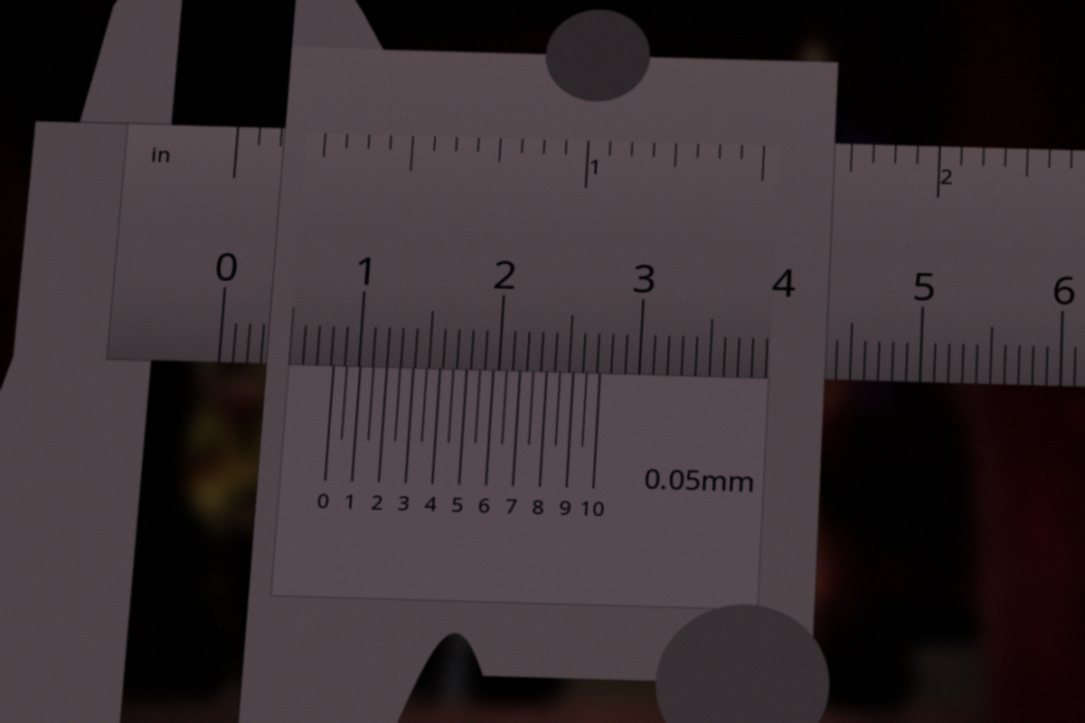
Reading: **8.2** mm
